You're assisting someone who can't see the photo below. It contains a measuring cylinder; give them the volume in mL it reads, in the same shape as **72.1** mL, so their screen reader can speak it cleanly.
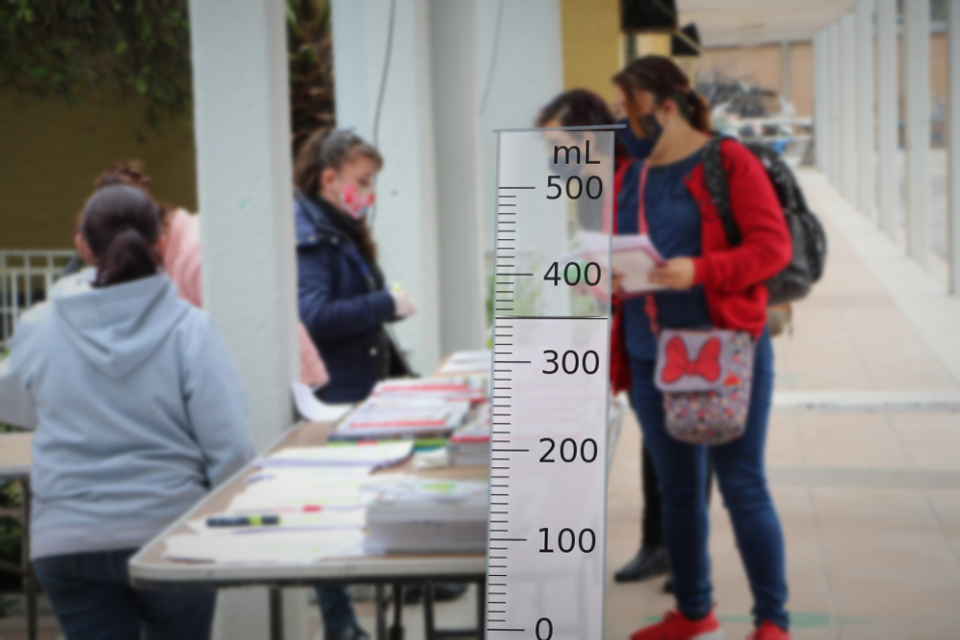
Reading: **350** mL
